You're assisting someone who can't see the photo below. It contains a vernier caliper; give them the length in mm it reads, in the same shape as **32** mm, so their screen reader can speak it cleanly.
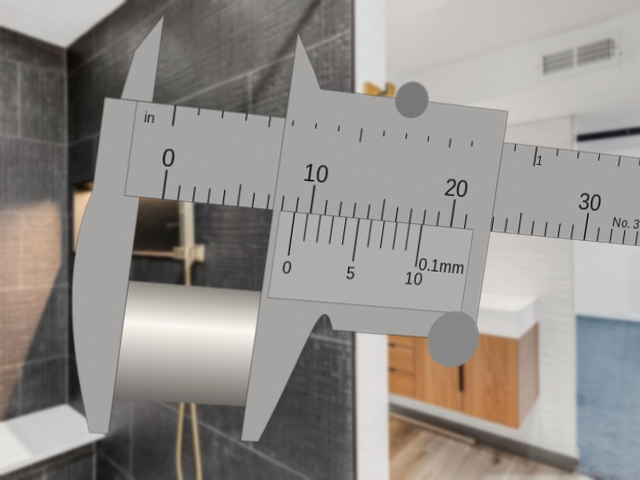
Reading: **8.9** mm
